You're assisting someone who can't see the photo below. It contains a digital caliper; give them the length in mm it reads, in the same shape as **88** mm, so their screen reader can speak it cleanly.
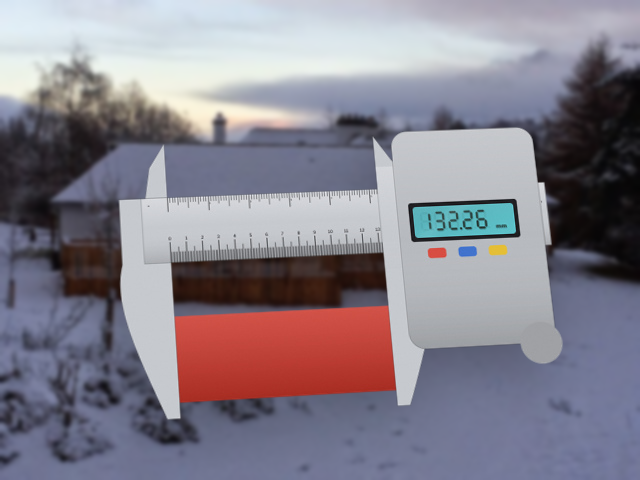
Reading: **132.26** mm
